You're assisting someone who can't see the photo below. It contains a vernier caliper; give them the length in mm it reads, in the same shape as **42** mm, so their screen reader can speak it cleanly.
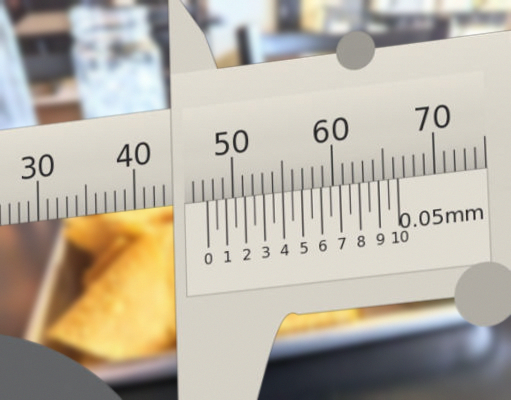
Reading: **47.4** mm
